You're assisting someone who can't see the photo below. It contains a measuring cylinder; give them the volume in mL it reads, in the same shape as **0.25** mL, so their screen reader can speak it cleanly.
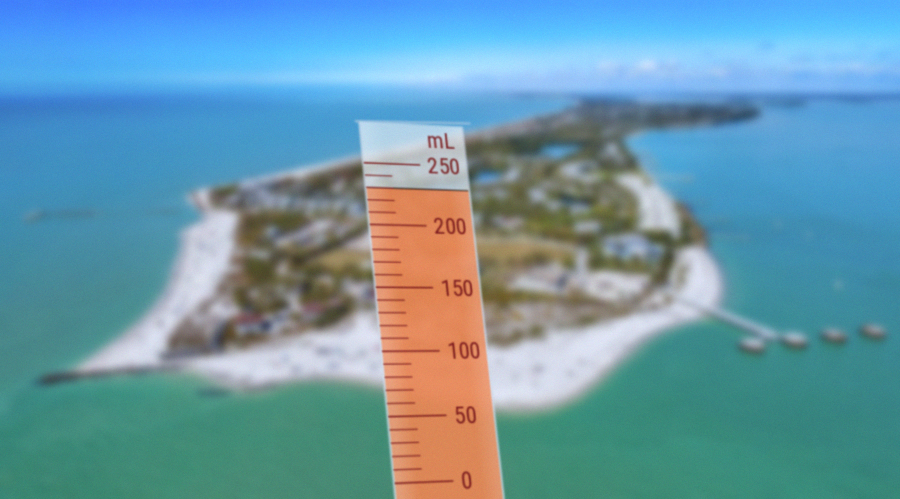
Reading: **230** mL
